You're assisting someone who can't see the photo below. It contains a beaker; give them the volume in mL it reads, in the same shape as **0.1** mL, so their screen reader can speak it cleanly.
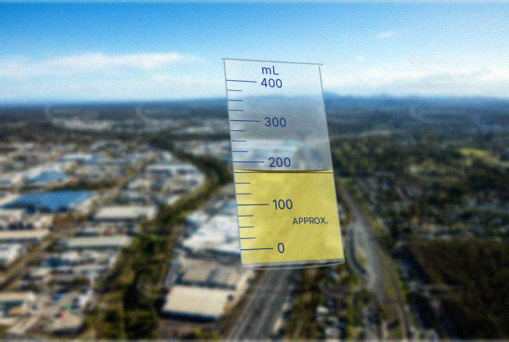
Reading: **175** mL
